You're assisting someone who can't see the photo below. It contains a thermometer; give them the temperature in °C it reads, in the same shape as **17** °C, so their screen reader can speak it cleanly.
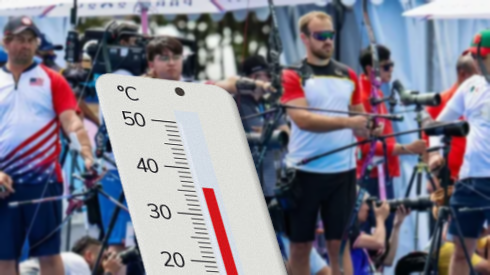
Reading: **36** °C
